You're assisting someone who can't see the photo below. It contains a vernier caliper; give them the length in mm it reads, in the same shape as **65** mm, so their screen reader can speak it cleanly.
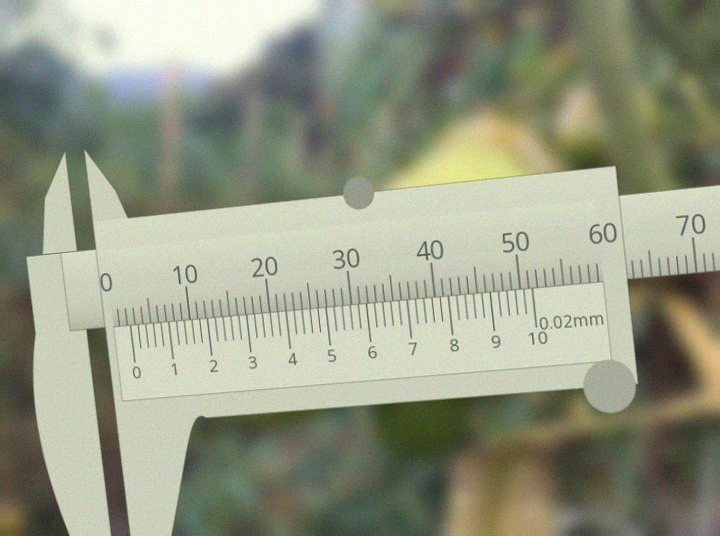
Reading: **2.4** mm
